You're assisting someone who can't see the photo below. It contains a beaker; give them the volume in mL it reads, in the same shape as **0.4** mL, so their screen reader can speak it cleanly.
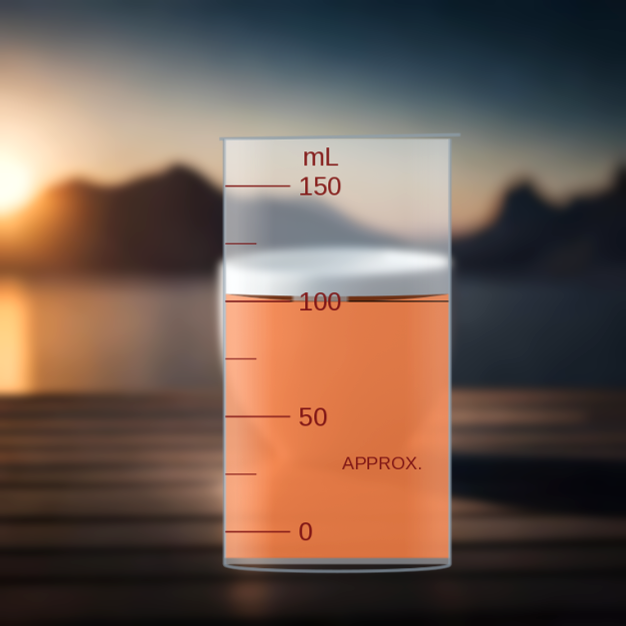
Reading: **100** mL
